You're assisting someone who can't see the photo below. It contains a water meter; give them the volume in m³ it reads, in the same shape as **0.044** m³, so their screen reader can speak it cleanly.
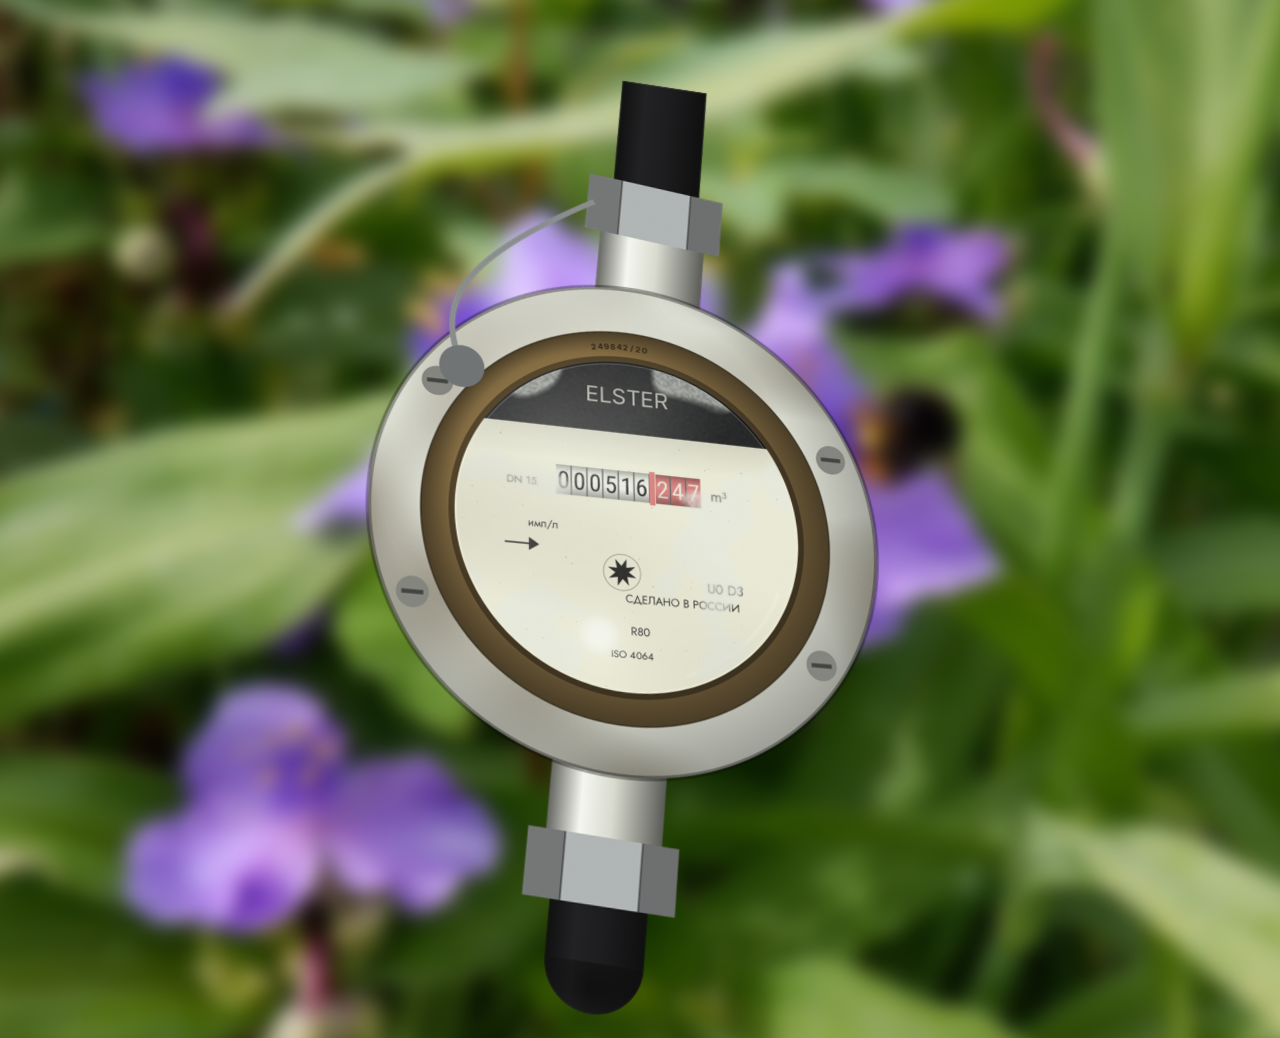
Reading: **516.247** m³
